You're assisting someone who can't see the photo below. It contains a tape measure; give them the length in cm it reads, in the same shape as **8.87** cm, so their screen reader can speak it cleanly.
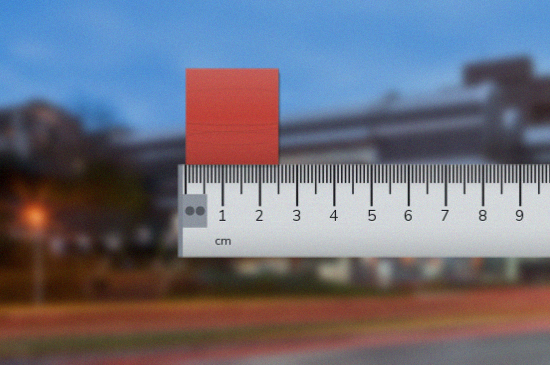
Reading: **2.5** cm
